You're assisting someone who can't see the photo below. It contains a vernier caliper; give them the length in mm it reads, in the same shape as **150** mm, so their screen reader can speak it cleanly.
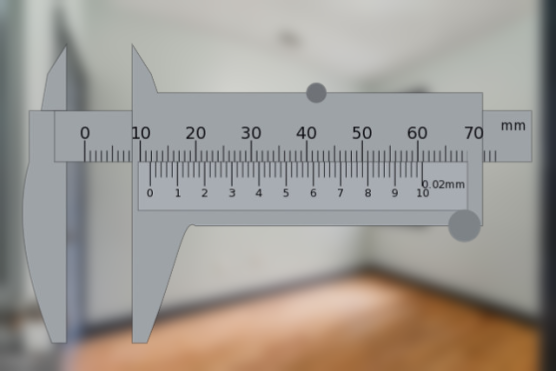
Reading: **11.8** mm
